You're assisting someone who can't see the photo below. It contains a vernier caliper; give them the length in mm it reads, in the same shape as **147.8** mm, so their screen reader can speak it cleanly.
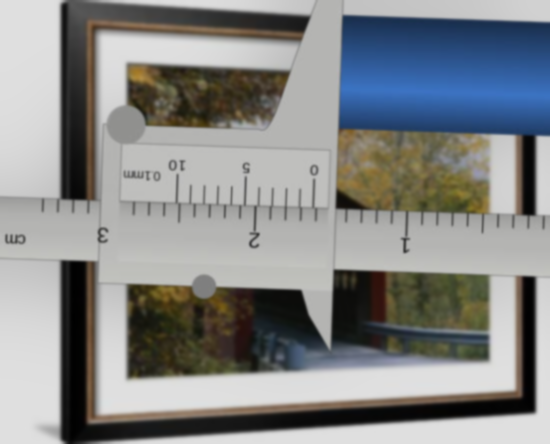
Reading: **16.2** mm
